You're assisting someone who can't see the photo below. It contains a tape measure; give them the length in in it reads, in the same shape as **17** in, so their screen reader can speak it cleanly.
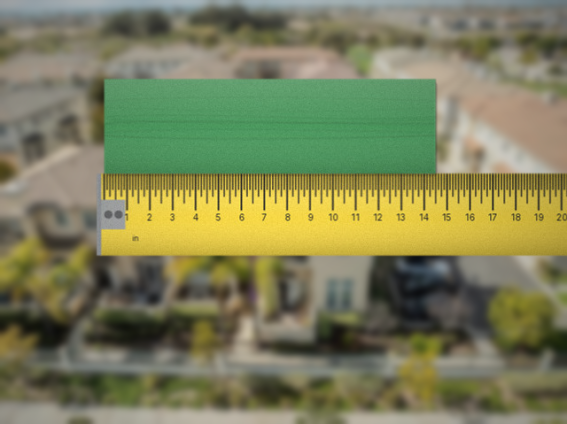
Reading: **14.5** in
